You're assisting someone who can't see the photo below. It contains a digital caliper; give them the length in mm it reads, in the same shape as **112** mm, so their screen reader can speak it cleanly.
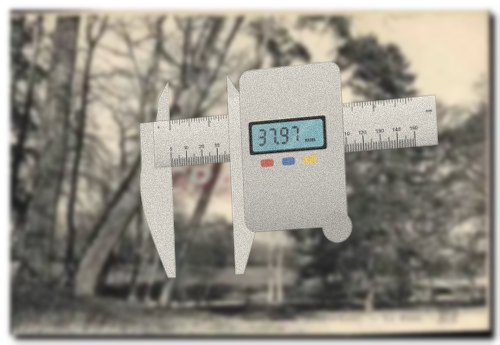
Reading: **37.97** mm
